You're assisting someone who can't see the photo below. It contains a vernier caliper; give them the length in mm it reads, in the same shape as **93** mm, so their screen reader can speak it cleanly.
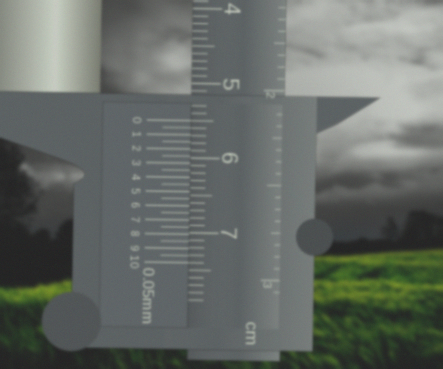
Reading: **55.0** mm
